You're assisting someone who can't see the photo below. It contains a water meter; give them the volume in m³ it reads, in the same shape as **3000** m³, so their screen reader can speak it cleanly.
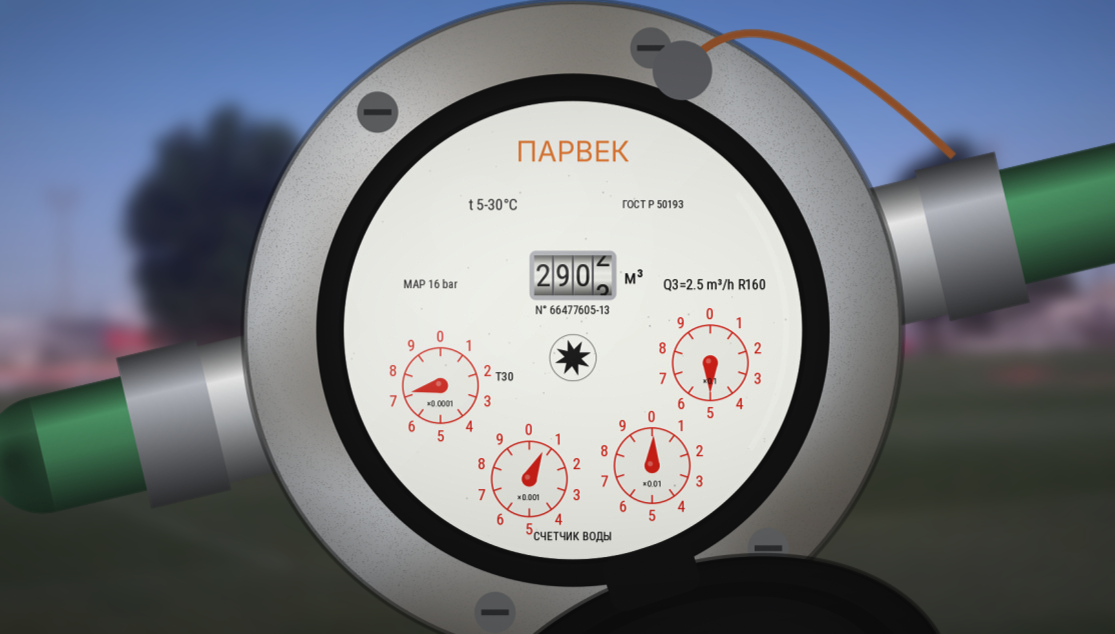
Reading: **2902.5007** m³
